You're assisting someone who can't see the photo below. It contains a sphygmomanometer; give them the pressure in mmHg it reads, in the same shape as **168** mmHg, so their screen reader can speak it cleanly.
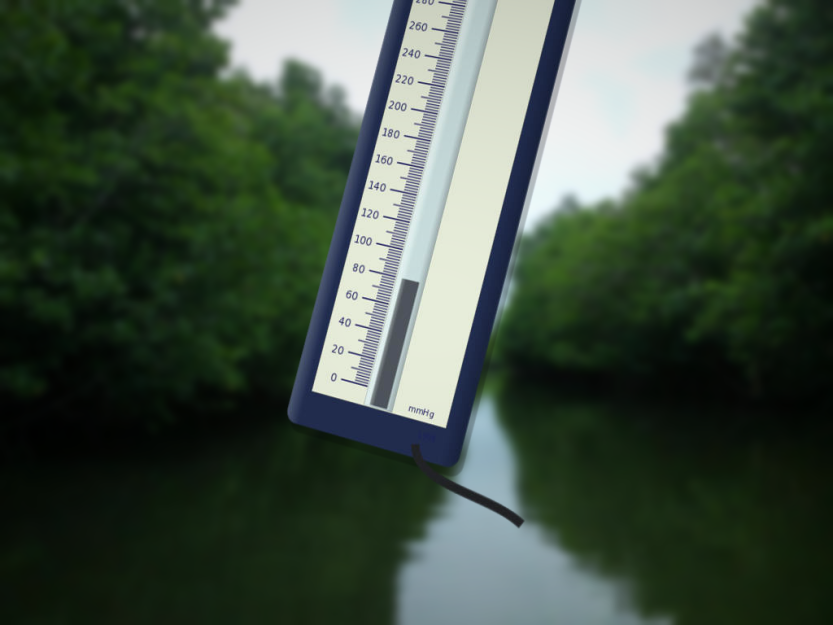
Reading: **80** mmHg
